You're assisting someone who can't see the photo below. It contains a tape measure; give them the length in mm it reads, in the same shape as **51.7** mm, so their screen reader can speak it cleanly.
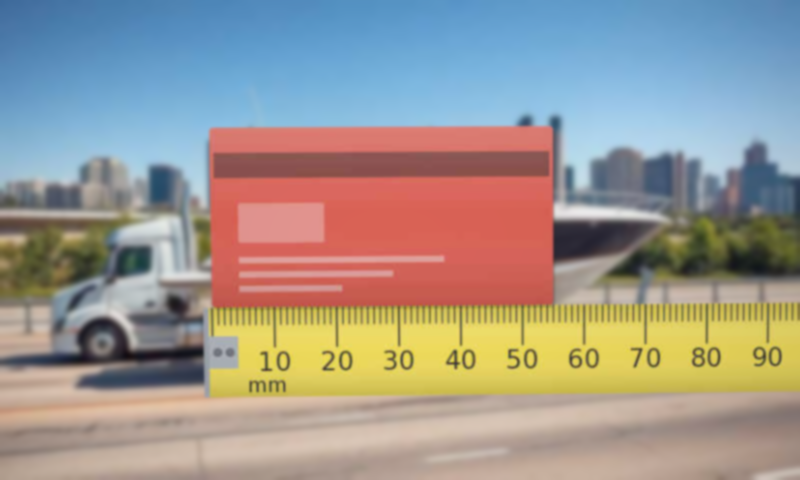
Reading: **55** mm
